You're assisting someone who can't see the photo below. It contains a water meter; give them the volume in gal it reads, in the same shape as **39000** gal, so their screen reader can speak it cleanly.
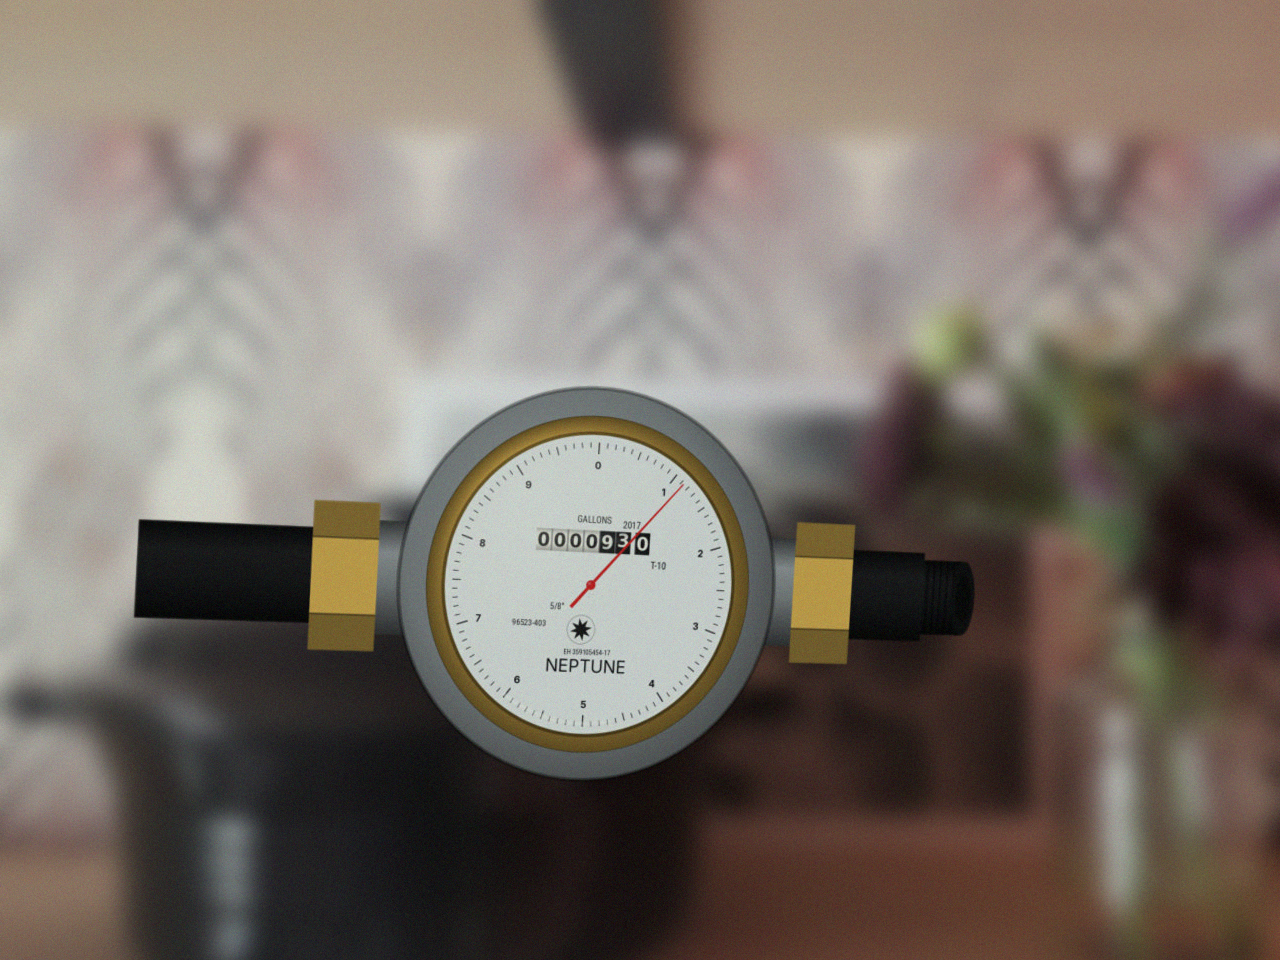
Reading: **931.1** gal
